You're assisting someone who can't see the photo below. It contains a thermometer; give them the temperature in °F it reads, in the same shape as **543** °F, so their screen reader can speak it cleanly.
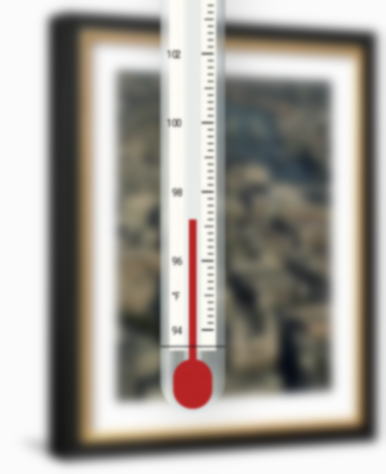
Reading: **97.2** °F
